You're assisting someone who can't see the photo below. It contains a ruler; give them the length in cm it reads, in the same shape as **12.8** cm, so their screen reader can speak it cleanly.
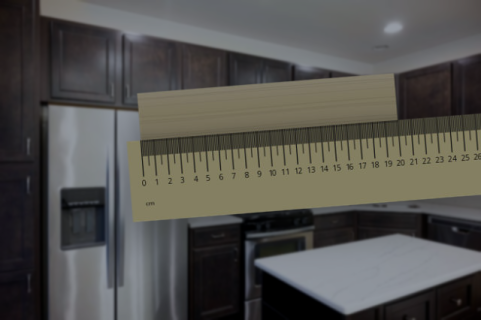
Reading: **20** cm
